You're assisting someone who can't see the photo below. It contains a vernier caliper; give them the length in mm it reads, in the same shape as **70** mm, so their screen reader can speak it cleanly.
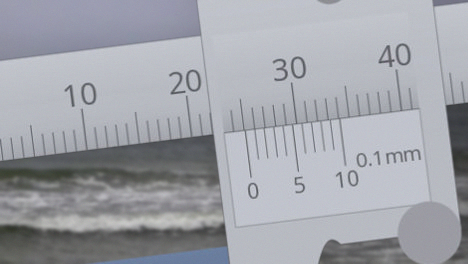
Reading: **25.1** mm
